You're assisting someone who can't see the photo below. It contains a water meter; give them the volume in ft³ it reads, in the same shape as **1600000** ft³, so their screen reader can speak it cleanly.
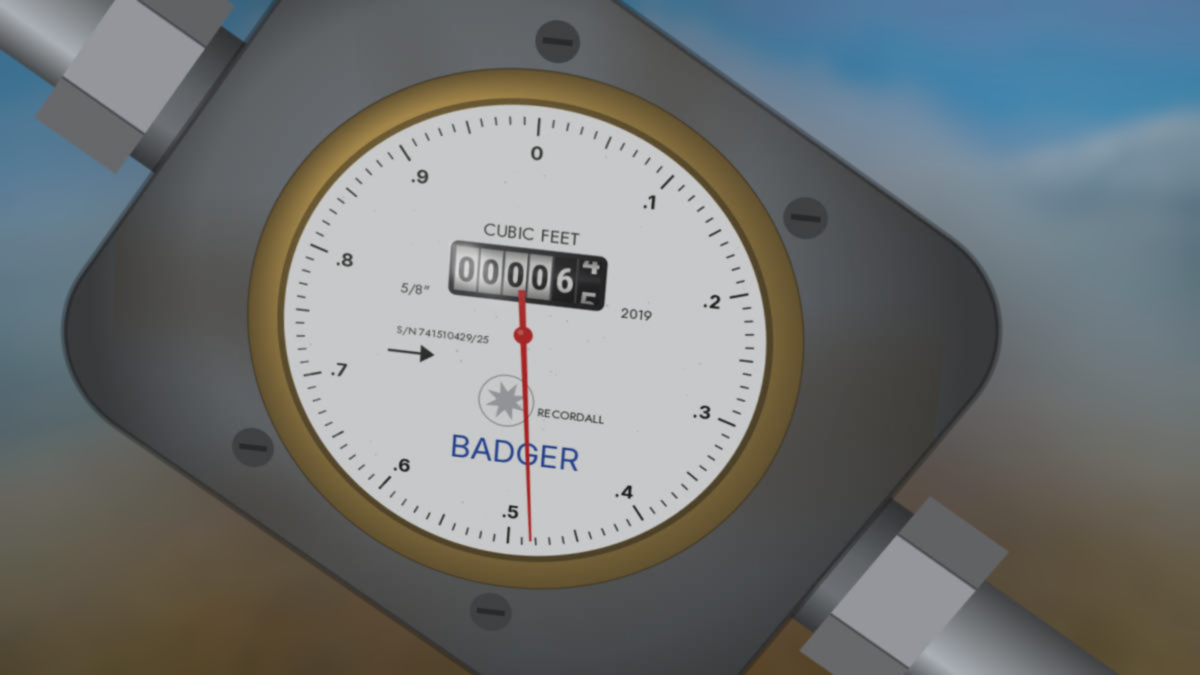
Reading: **64.48** ft³
